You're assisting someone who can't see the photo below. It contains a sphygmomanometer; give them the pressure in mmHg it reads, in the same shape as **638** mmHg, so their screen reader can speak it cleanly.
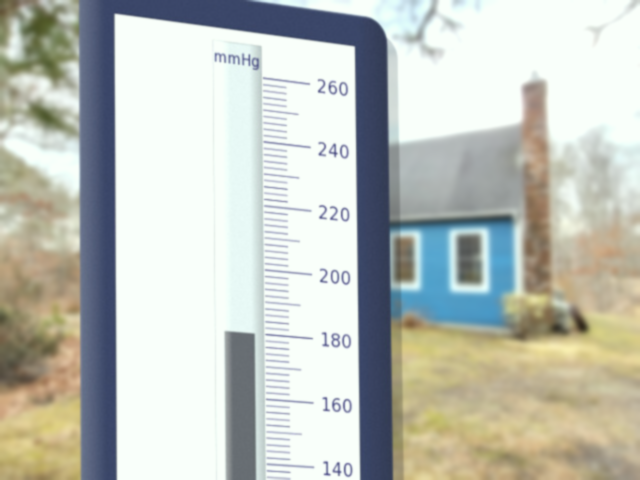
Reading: **180** mmHg
